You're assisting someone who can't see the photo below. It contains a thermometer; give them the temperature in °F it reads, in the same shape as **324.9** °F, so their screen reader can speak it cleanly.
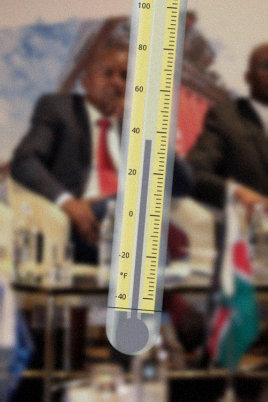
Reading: **36** °F
